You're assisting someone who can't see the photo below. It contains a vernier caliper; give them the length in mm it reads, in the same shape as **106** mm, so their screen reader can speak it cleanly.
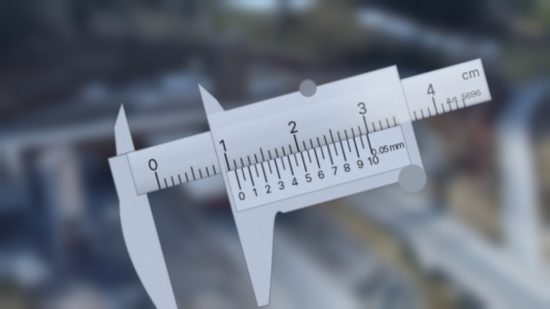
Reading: **10.8** mm
